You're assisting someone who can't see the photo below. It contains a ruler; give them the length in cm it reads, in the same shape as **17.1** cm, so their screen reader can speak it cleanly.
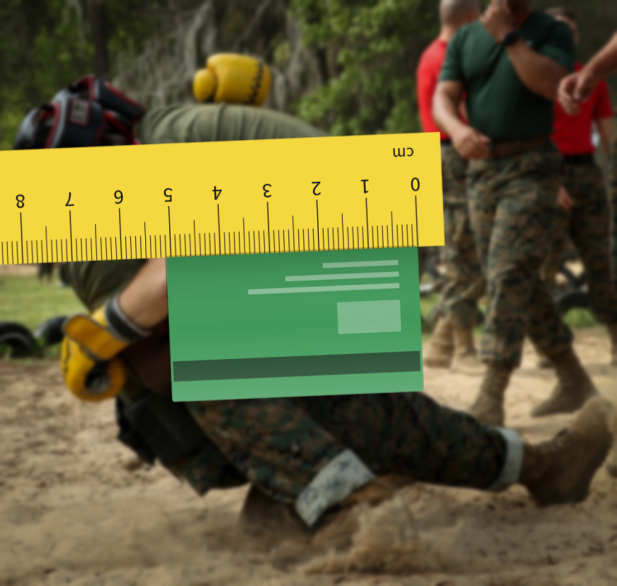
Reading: **5.1** cm
